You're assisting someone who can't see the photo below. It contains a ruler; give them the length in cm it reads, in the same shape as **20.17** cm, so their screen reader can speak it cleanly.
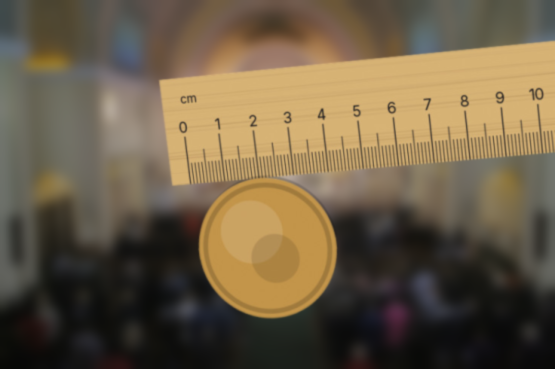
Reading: **4** cm
